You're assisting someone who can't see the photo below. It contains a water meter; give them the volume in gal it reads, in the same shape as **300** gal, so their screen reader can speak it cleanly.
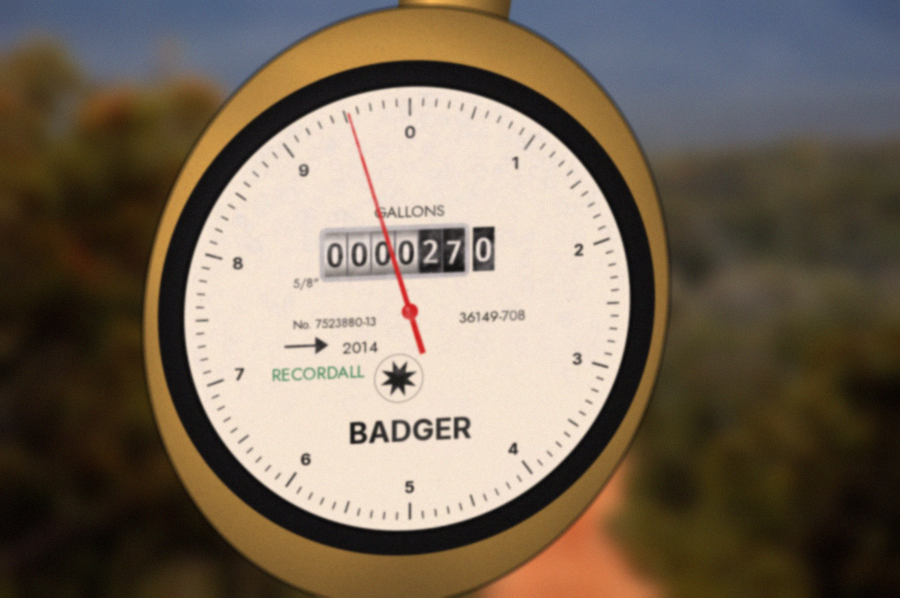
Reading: **269.5** gal
